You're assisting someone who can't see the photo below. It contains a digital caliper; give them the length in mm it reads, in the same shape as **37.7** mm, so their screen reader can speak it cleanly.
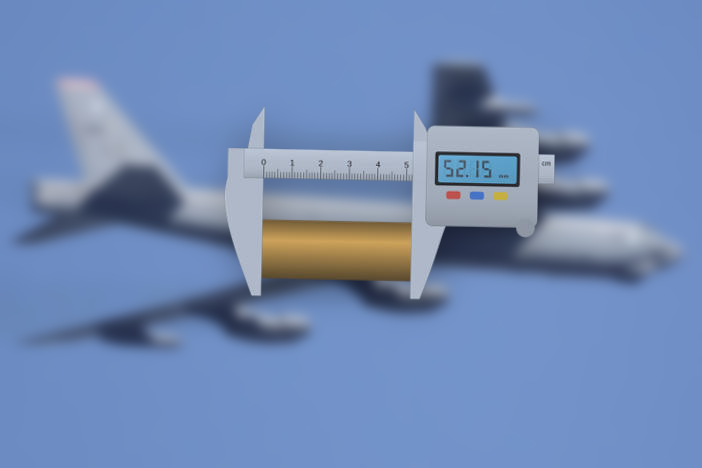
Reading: **52.15** mm
